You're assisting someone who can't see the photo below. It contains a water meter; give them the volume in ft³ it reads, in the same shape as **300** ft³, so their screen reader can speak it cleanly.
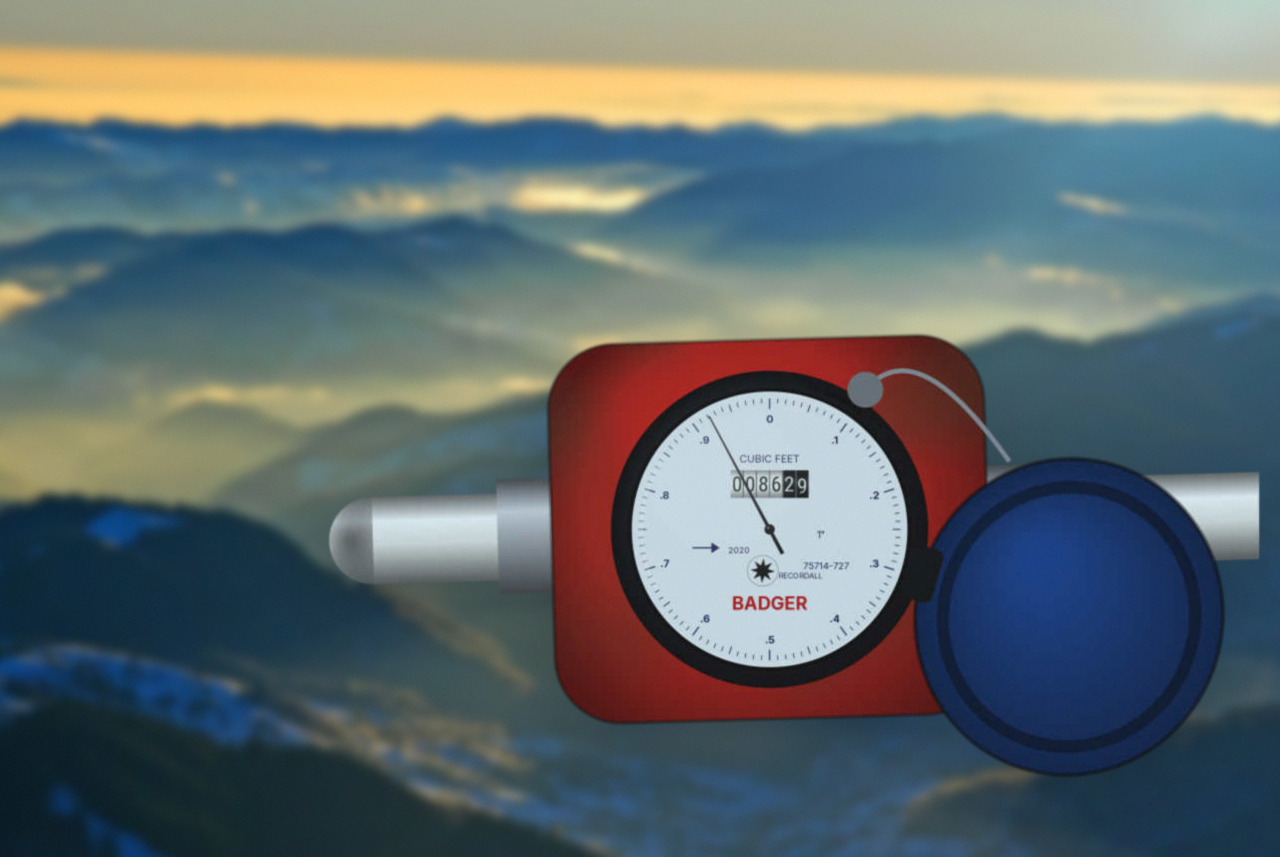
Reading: **8628.92** ft³
